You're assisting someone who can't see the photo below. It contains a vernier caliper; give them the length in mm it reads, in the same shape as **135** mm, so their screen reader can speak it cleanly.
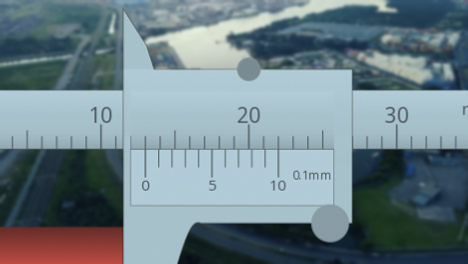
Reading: **13.0** mm
